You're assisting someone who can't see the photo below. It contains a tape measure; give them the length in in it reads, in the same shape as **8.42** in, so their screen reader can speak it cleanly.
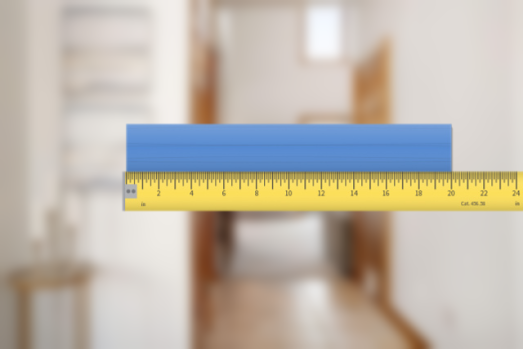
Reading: **20** in
